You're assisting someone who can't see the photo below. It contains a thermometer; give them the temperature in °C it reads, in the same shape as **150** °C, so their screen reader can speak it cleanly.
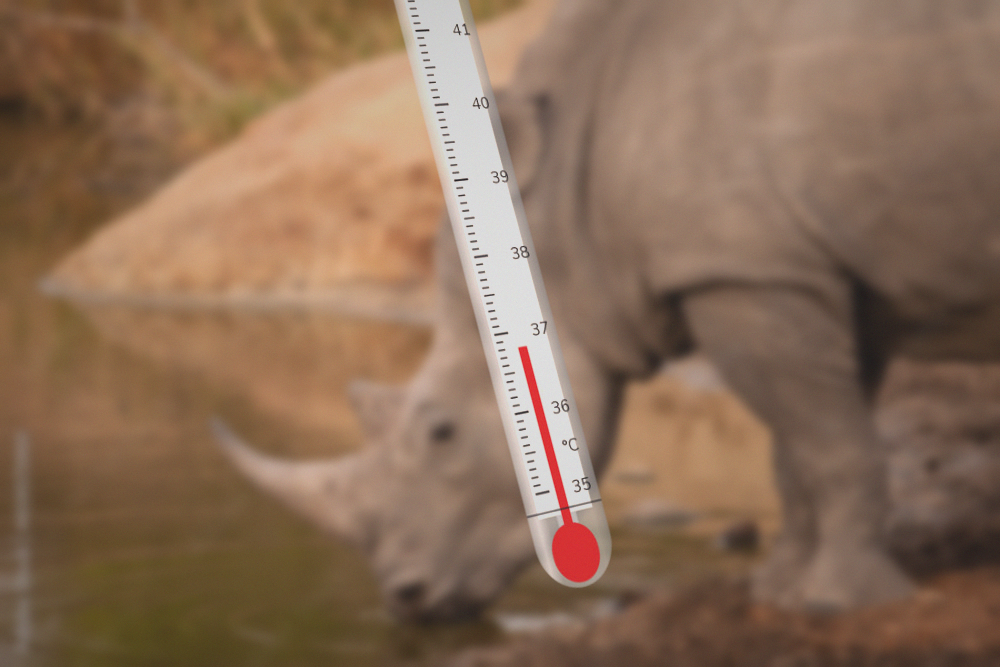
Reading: **36.8** °C
